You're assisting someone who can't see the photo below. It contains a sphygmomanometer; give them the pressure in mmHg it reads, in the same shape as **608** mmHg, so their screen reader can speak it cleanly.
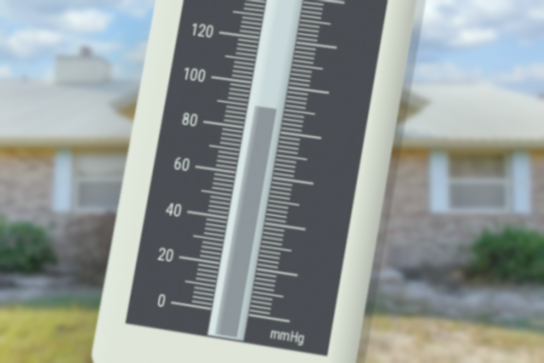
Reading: **90** mmHg
